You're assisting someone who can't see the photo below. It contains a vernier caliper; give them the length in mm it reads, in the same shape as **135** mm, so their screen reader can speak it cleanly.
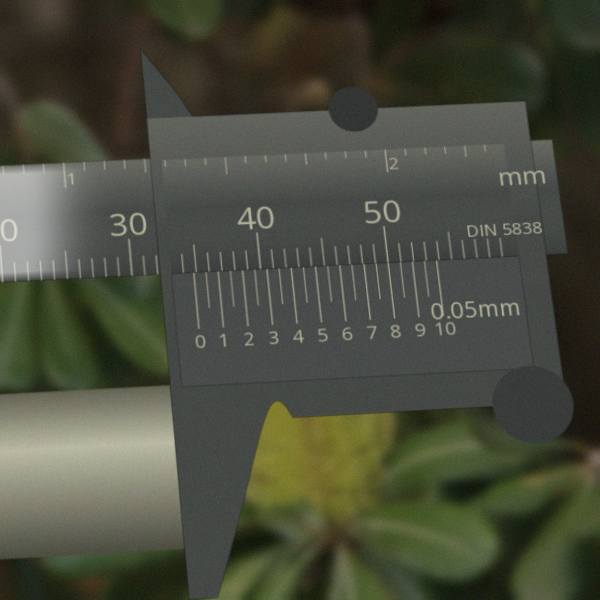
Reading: **34.8** mm
